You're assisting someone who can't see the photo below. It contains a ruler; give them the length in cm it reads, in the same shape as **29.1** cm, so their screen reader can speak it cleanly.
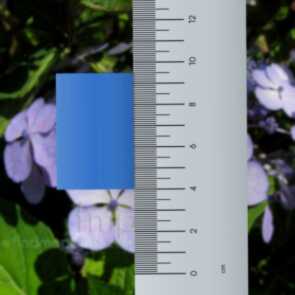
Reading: **5.5** cm
